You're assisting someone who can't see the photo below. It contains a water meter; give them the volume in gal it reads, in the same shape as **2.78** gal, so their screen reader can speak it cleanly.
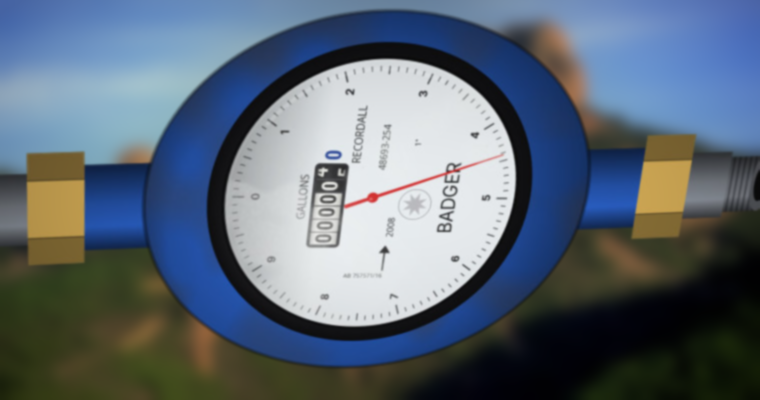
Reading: **44.4** gal
